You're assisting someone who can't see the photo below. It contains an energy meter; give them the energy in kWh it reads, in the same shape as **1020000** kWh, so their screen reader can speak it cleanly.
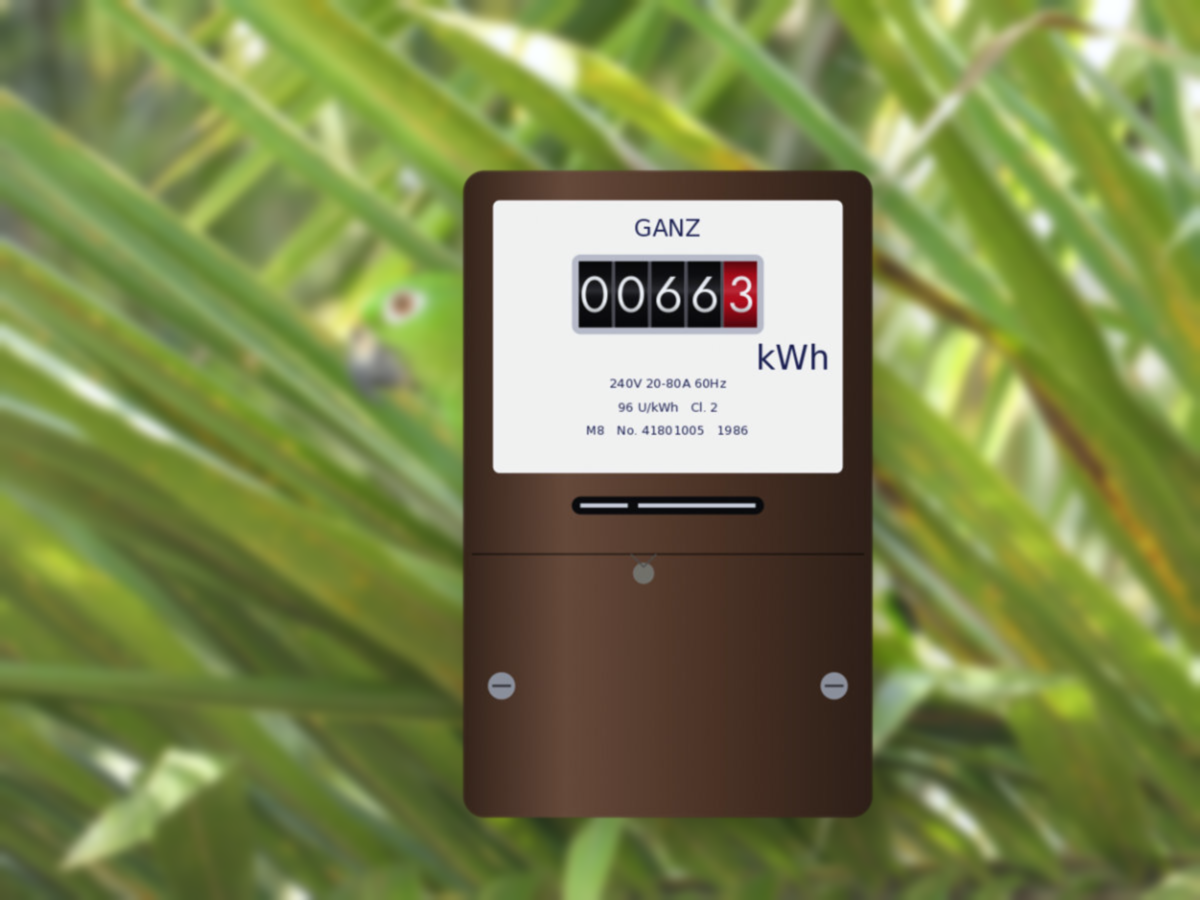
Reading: **66.3** kWh
